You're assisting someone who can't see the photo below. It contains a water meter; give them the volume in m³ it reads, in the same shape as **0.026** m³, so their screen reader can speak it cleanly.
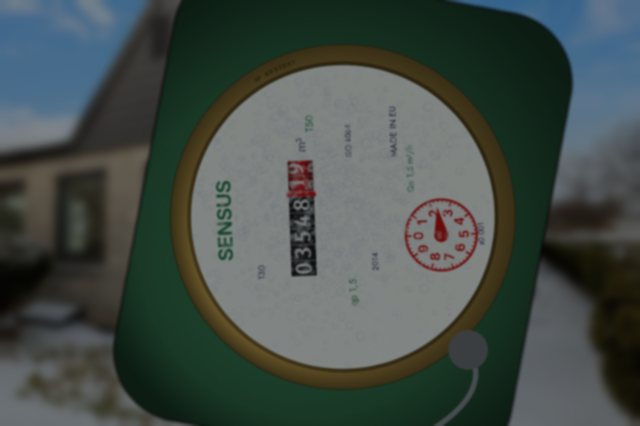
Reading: **3548.192** m³
